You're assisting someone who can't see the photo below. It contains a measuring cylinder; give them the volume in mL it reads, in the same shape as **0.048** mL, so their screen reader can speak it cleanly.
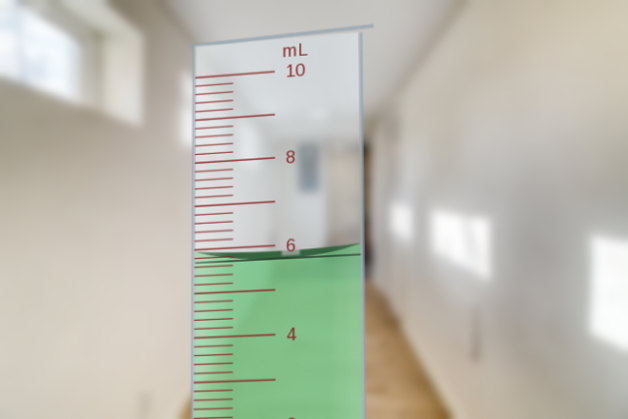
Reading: **5.7** mL
